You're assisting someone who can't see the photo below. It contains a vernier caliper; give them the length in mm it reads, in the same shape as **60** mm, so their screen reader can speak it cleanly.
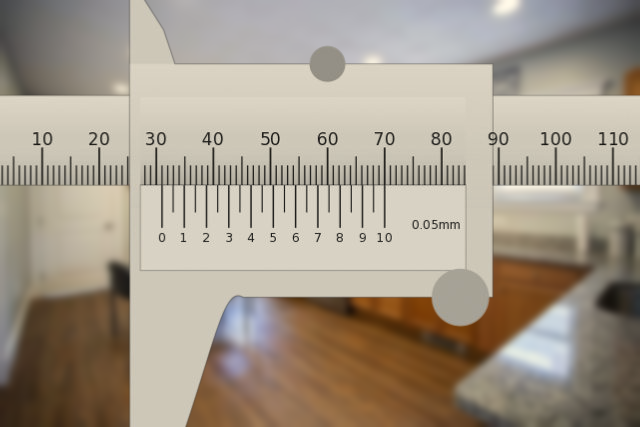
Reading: **31.0** mm
